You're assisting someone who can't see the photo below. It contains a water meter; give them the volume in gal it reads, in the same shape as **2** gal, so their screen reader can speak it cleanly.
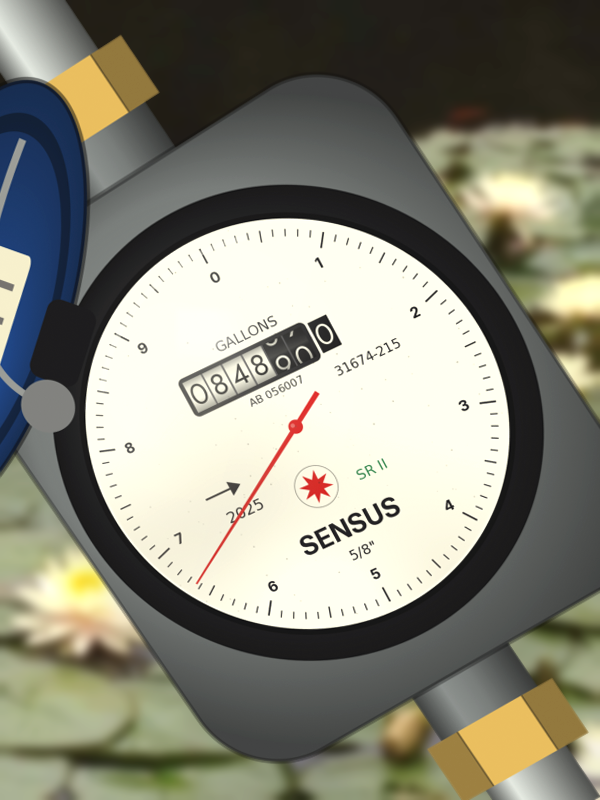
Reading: **848896.6** gal
